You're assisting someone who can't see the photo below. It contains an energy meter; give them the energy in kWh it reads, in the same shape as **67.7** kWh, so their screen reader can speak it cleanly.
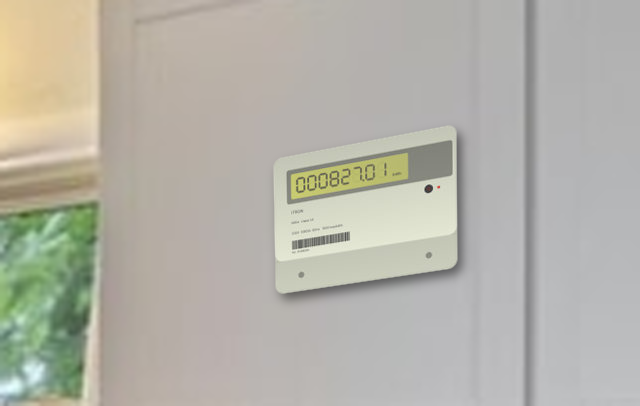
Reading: **827.01** kWh
